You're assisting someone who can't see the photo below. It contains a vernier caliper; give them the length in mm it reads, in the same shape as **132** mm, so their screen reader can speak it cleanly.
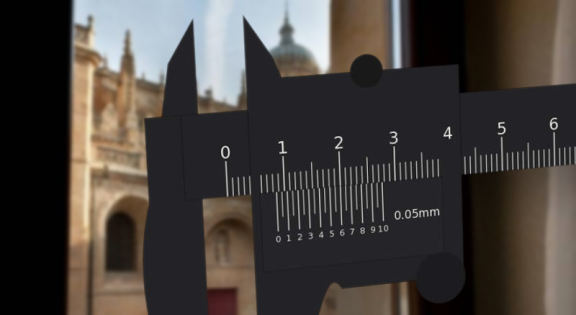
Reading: **8.6** mm
